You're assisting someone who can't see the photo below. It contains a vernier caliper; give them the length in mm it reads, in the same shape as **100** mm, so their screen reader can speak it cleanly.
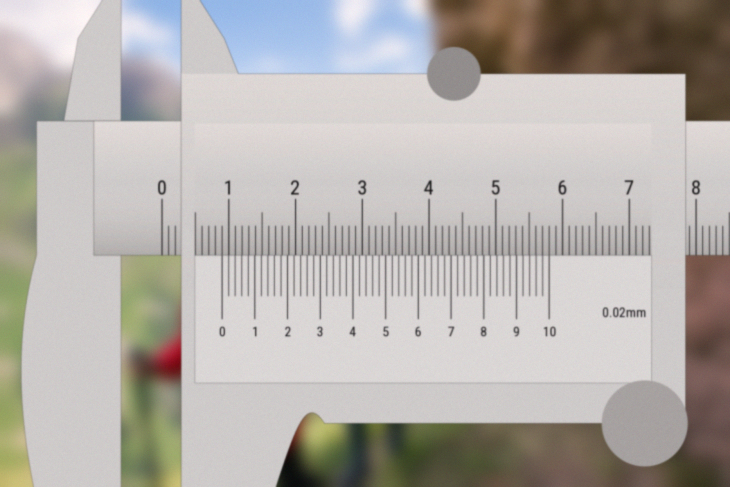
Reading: **9.0** mm
